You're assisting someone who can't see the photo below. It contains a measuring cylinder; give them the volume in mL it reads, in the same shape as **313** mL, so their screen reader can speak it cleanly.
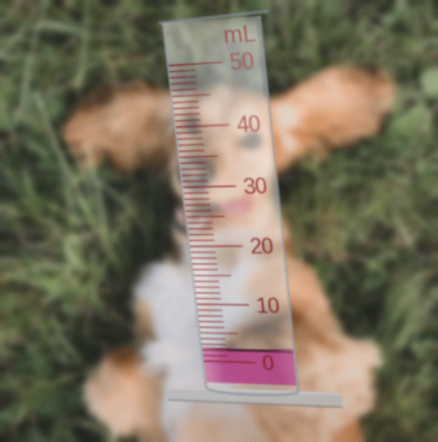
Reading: **2** mL
